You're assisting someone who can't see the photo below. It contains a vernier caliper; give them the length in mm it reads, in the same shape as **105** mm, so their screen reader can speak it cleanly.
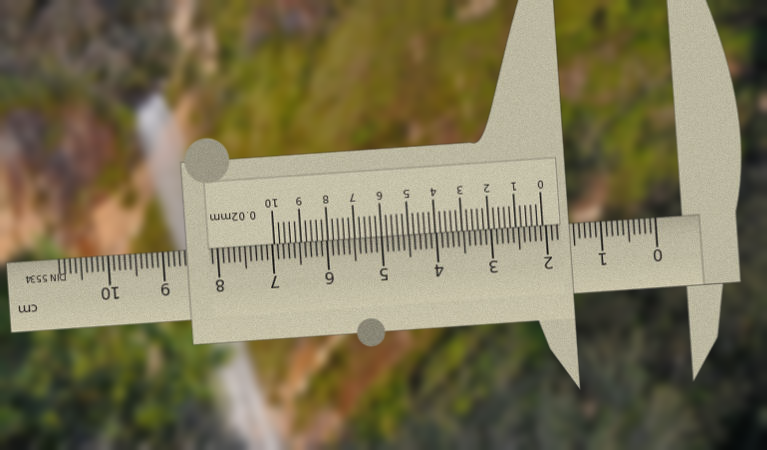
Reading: **20.6** mm
